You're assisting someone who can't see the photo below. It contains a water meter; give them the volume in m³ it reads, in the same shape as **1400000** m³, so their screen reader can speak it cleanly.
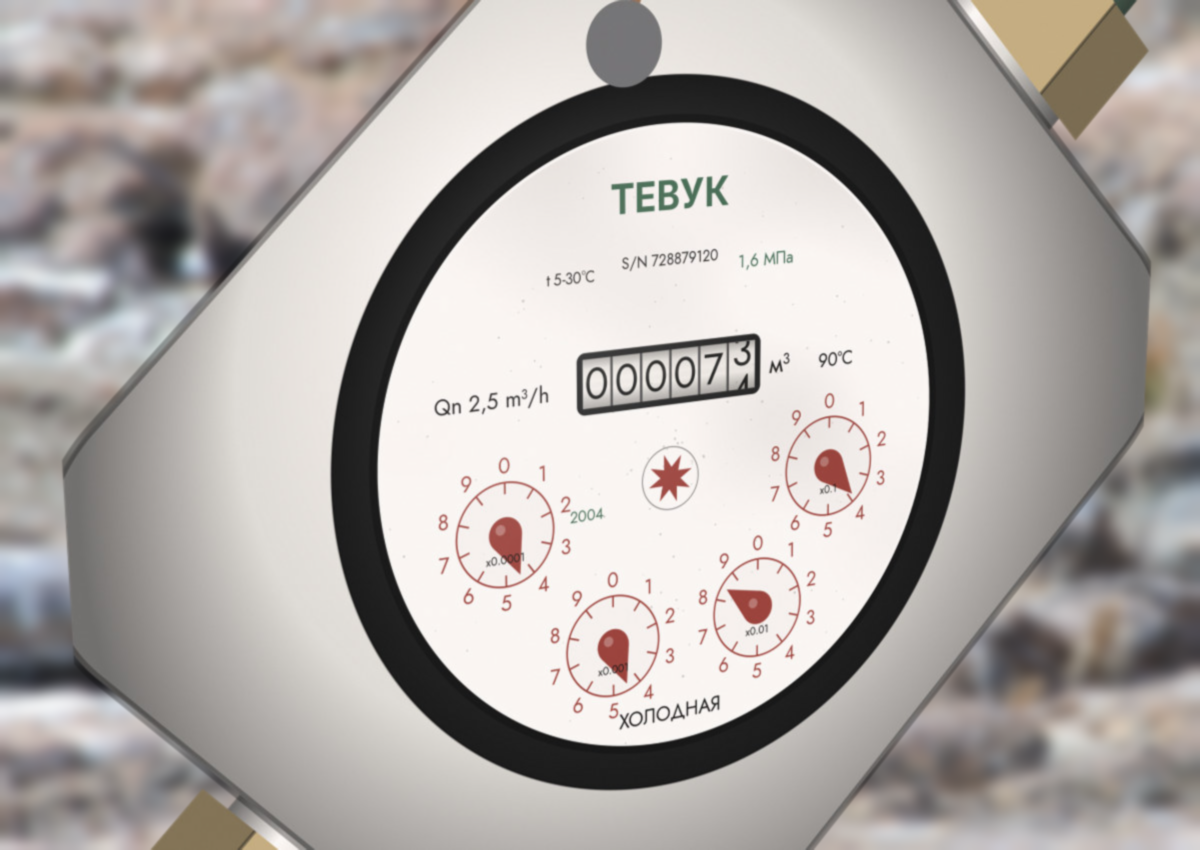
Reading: **73.3844** m³
